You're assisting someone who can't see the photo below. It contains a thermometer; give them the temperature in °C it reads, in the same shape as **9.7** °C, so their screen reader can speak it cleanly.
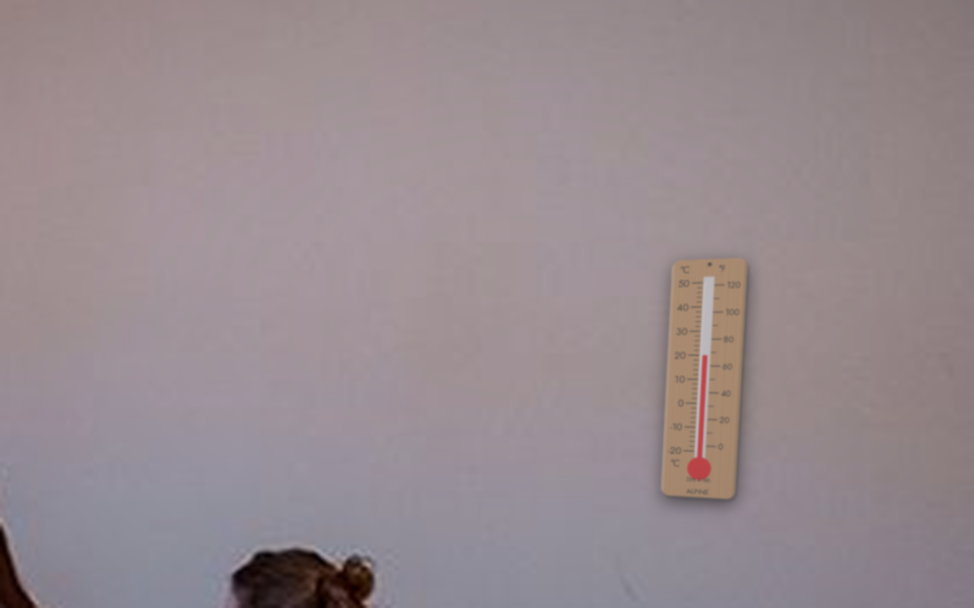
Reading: **20** °C
